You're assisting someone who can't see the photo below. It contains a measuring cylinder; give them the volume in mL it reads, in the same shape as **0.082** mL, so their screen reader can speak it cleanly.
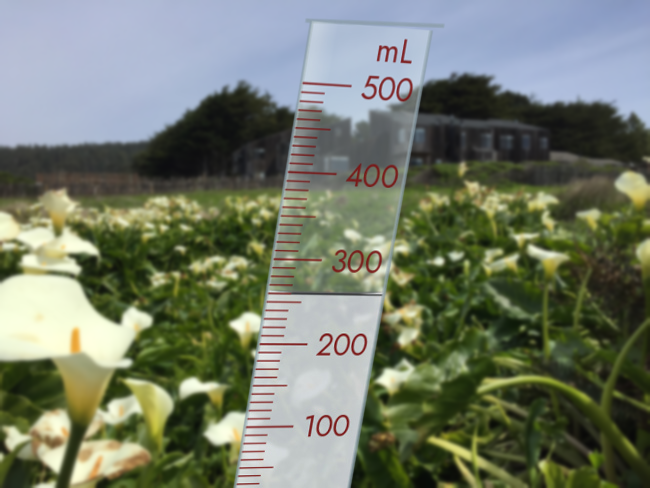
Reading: **260** mL
